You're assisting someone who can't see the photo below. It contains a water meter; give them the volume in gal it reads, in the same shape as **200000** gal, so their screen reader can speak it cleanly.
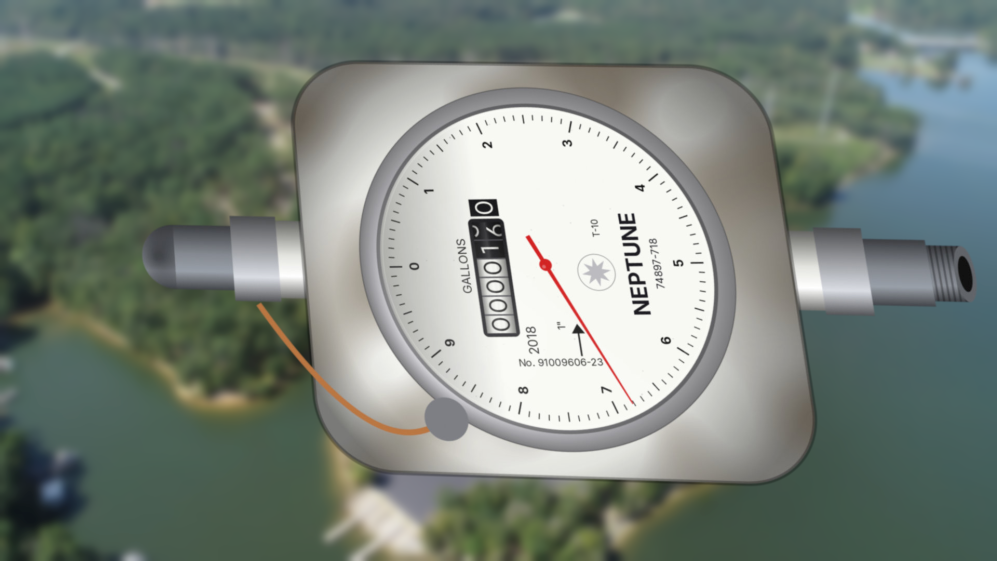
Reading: **156.8** gal
